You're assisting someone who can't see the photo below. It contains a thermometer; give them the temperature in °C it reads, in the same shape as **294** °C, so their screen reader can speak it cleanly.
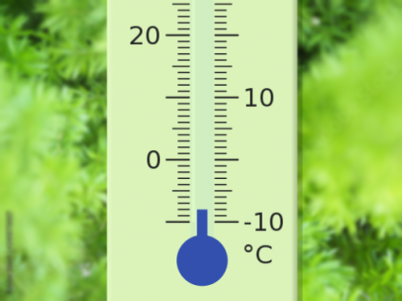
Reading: **-8** °C
